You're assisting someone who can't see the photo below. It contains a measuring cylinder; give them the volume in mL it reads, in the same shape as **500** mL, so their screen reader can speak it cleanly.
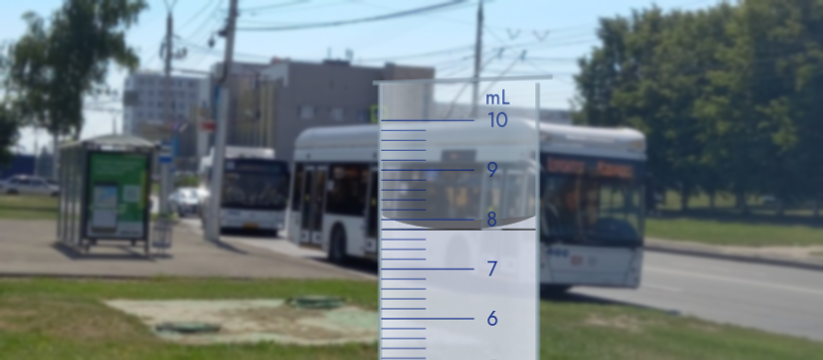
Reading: **7.8** mL
